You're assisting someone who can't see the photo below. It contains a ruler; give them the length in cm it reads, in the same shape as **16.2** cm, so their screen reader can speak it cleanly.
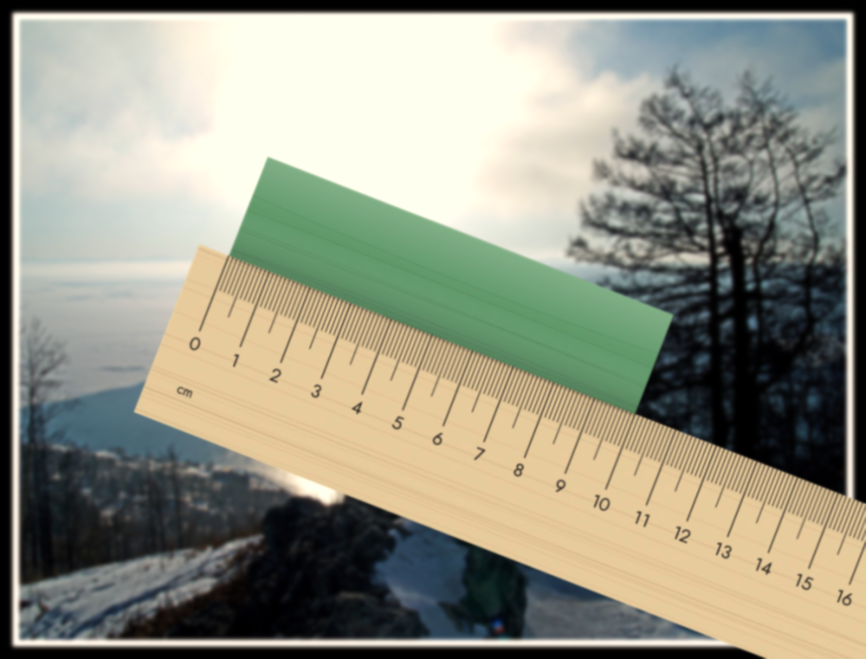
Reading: **10** cm
